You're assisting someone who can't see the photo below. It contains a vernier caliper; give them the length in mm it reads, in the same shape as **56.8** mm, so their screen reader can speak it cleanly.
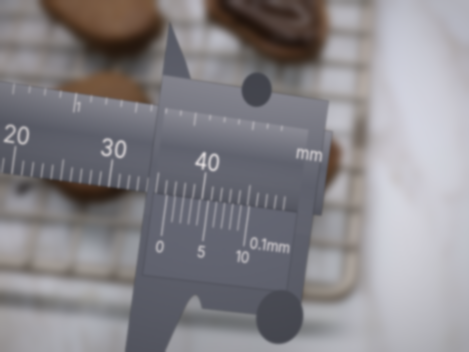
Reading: **36.2** mm
